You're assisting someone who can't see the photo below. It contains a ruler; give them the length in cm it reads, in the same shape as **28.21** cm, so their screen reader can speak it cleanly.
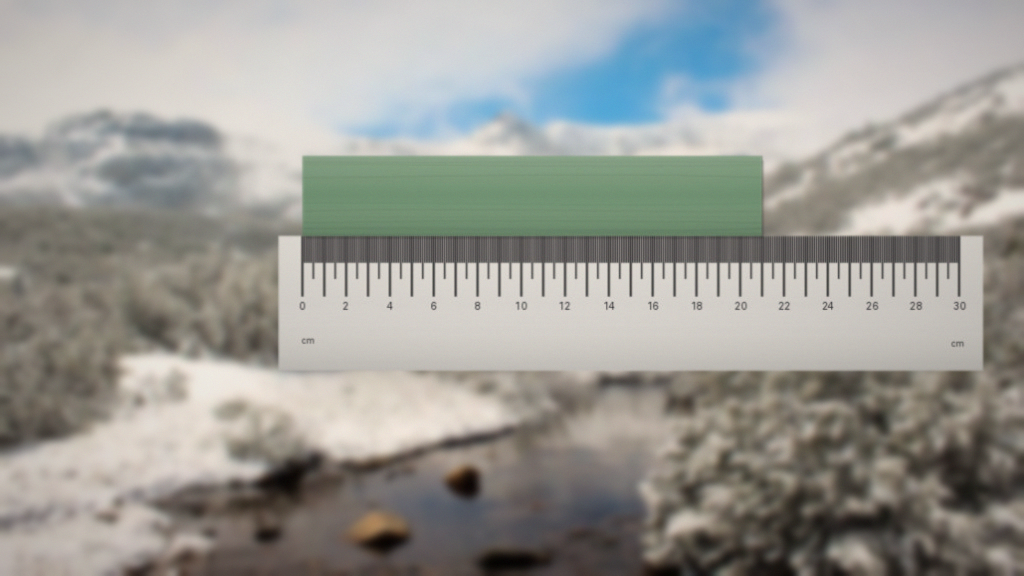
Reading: **21** cm
